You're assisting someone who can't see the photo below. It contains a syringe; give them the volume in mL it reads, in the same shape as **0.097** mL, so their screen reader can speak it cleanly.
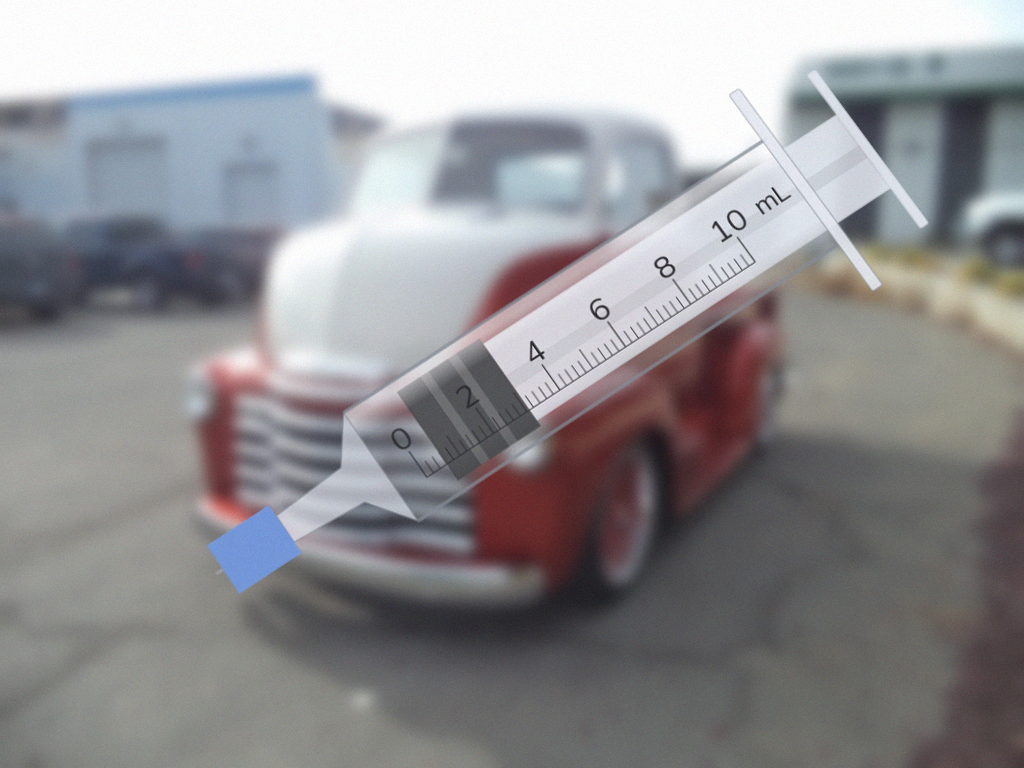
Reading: **0.6** mL
